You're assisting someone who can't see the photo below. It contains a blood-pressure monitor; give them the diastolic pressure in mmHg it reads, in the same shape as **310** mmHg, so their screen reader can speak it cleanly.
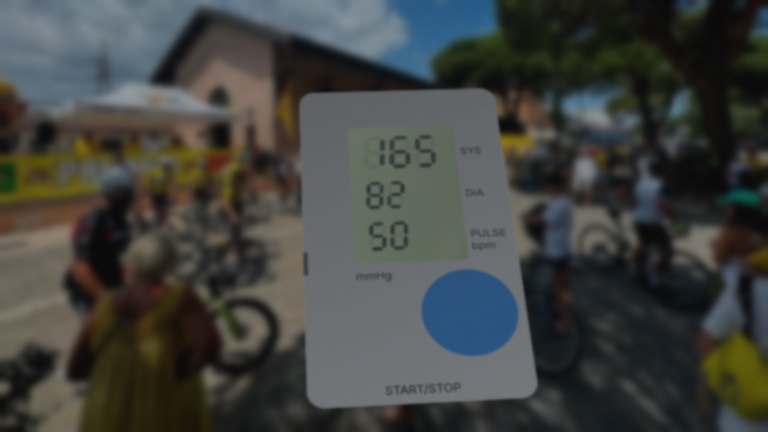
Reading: **82** mmHg
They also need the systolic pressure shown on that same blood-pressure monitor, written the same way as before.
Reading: **165** mmHg
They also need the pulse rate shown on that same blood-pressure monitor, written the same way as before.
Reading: **50** bpm
